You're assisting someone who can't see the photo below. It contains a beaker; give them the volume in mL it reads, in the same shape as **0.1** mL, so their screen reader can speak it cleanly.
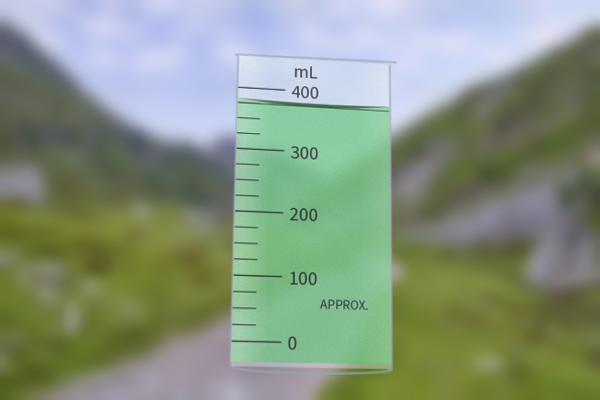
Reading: **375** mL
